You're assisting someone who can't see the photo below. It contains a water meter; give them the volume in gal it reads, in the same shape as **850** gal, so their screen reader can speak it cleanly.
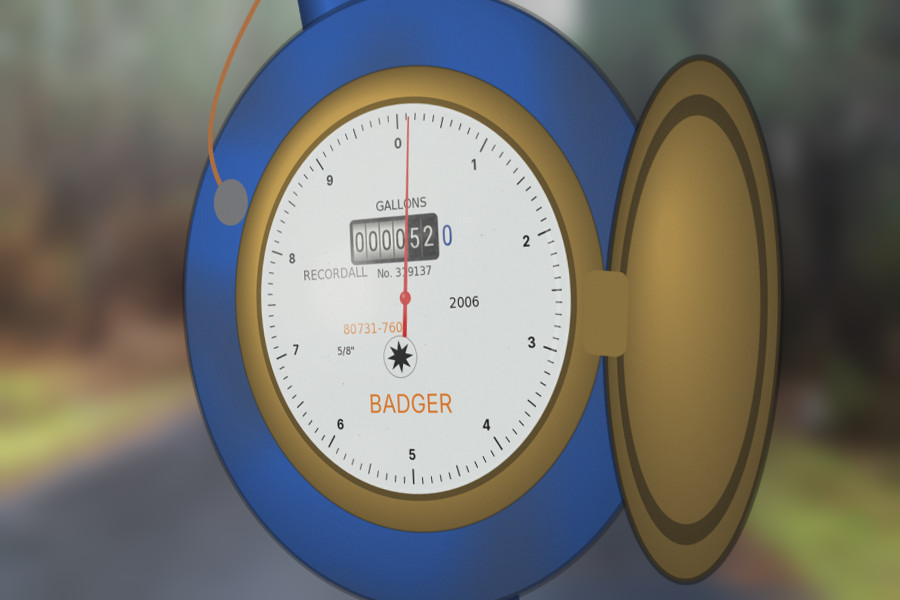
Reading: **520.1** gal
